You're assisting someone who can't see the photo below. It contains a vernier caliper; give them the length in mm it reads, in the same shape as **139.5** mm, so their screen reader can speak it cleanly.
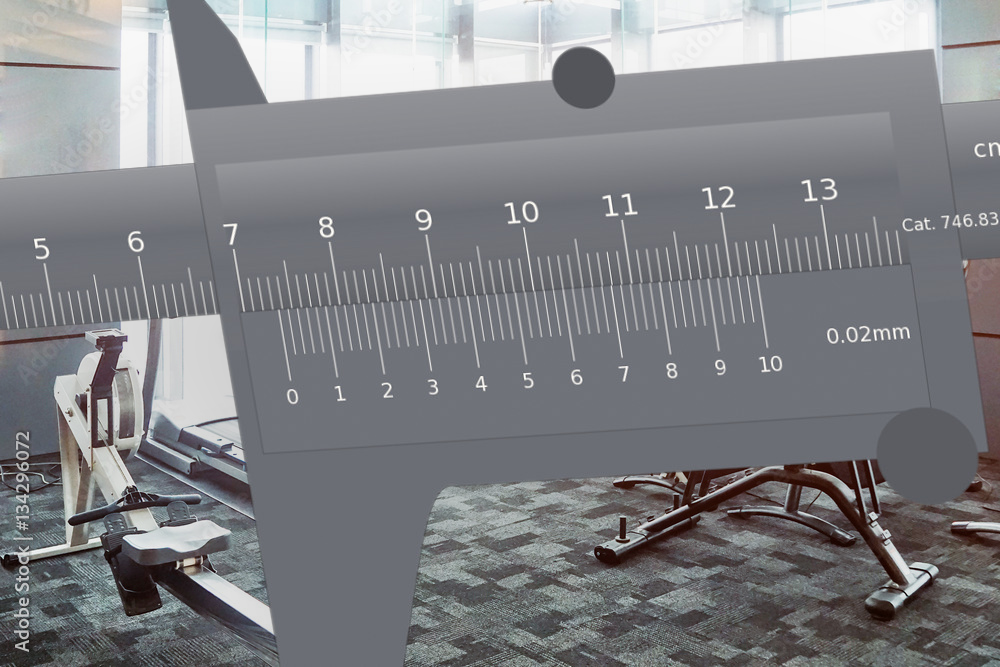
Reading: **73.6** mm
